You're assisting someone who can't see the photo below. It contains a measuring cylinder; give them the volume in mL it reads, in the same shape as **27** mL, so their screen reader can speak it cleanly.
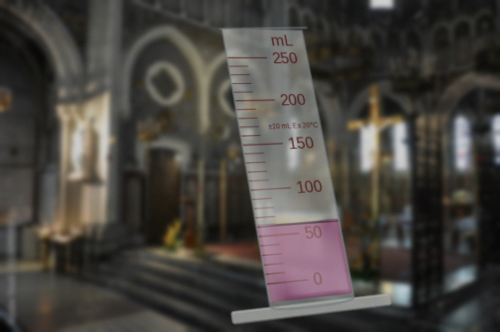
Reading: **60** mL
